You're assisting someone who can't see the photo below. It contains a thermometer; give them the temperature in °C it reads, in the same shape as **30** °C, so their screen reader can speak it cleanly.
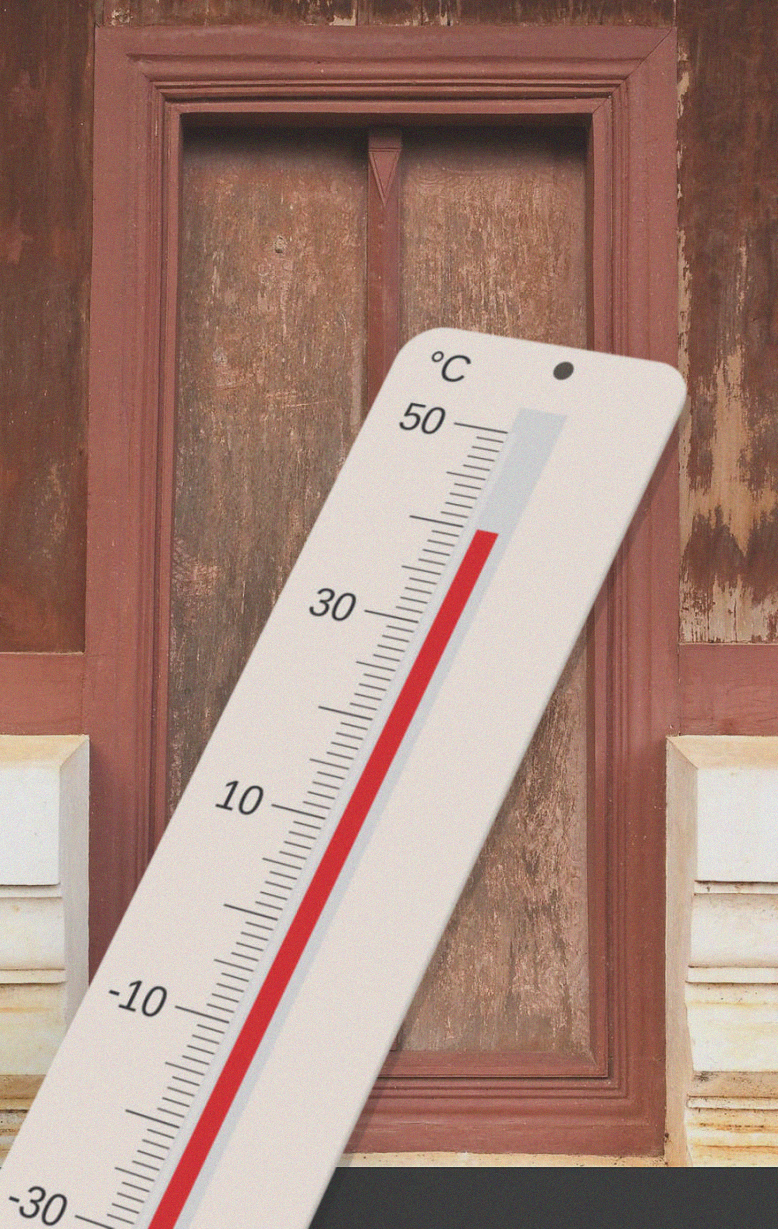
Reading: **40** °C
